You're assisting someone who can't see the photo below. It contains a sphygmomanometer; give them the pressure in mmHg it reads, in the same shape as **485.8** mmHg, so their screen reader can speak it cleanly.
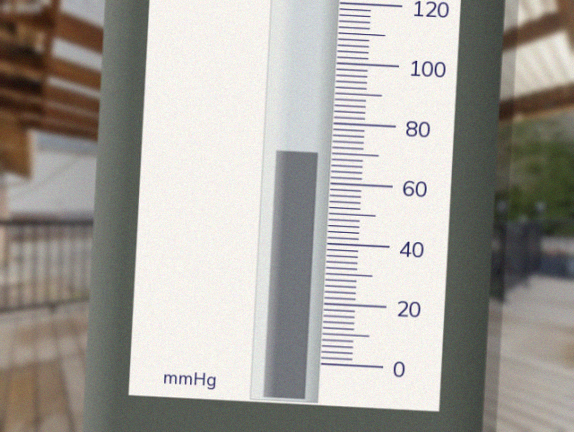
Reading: **70** mmHg
